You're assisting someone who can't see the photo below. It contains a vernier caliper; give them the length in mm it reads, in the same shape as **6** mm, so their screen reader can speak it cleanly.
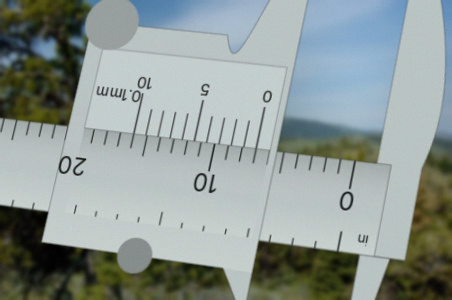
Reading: **7.0** mm
